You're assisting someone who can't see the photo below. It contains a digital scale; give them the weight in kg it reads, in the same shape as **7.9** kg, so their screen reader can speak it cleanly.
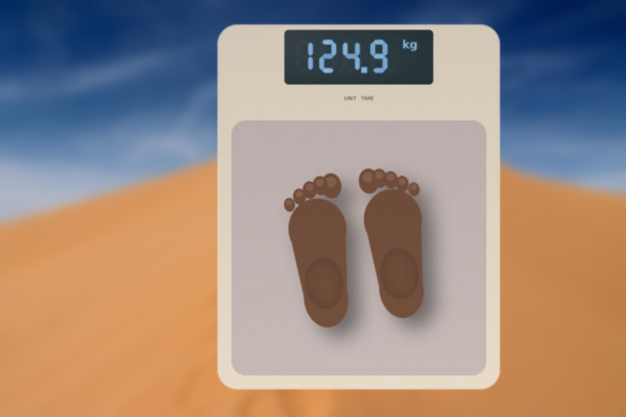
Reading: **124.9** kg
